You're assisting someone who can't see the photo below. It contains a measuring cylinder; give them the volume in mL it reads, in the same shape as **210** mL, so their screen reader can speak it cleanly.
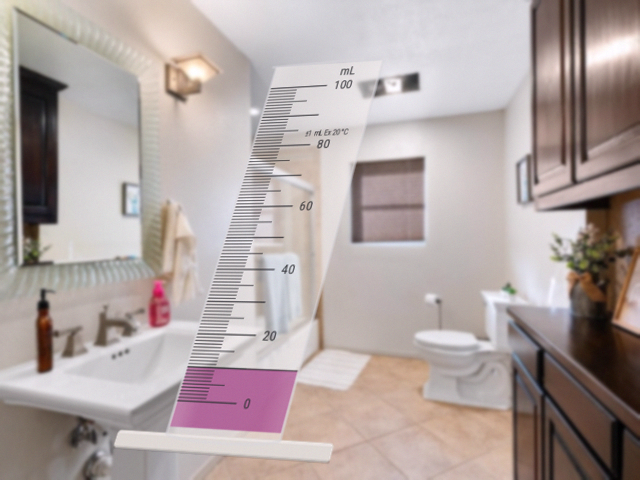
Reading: **10** mL
